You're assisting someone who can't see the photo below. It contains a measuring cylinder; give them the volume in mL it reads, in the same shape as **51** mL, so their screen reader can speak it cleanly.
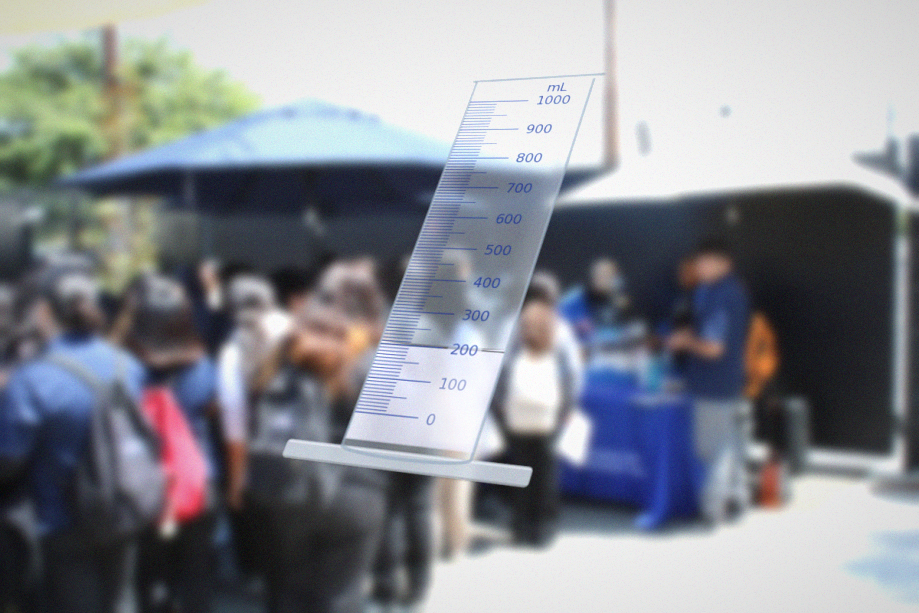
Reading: **200** mL
